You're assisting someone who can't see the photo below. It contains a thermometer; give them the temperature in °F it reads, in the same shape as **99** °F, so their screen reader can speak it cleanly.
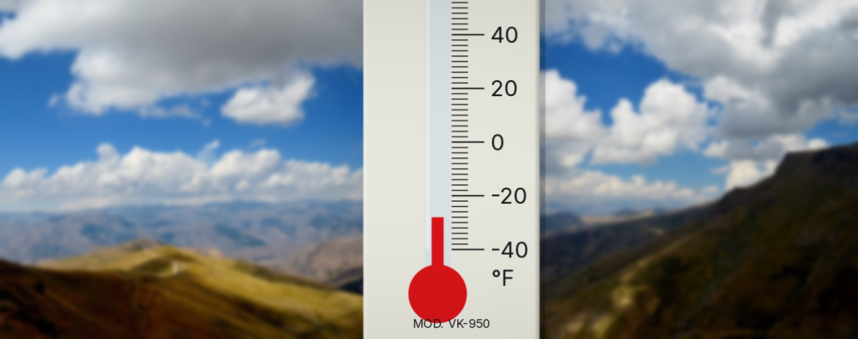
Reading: **-28** °F
